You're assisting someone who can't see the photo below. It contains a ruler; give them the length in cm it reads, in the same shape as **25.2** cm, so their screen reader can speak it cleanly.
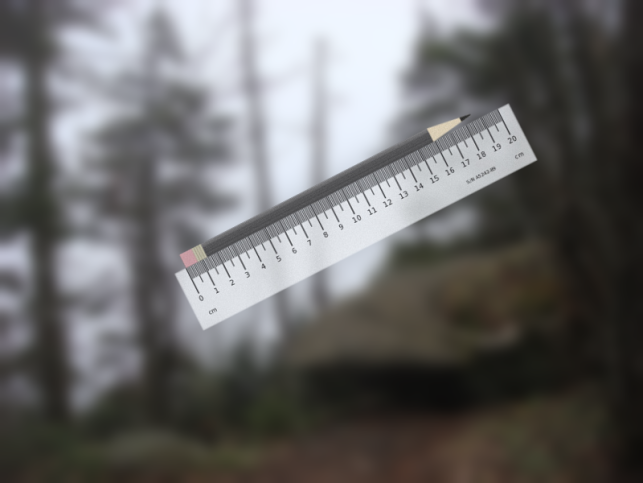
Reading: **18.5** cm
